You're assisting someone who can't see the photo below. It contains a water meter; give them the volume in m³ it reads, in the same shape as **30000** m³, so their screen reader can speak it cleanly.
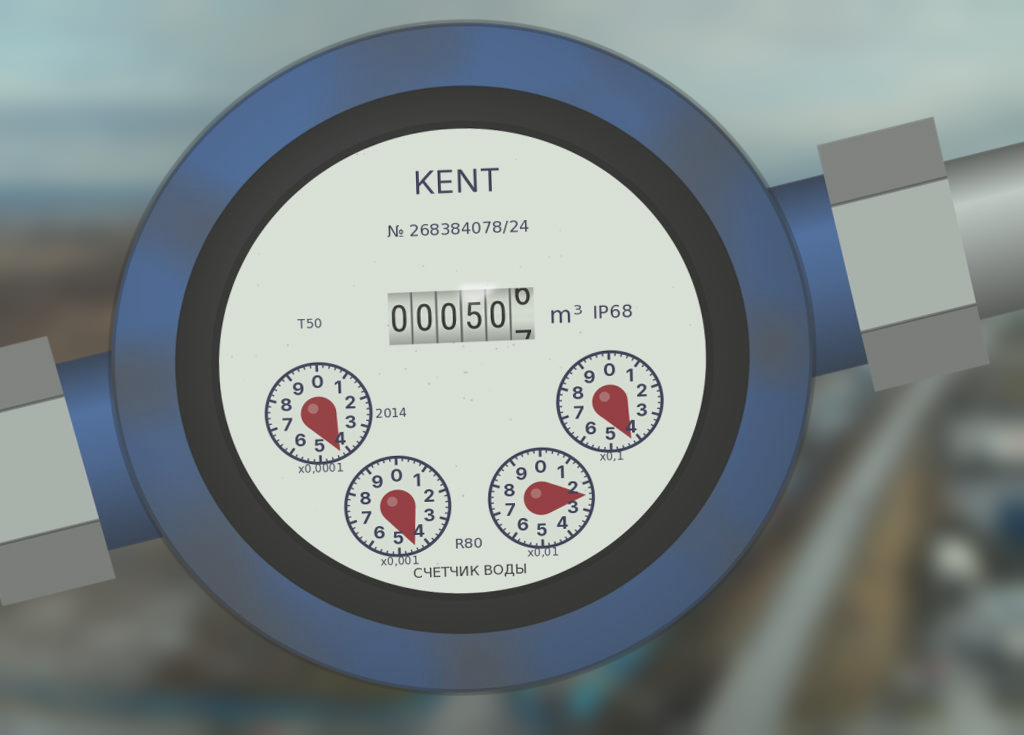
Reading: **506.4244** m³
